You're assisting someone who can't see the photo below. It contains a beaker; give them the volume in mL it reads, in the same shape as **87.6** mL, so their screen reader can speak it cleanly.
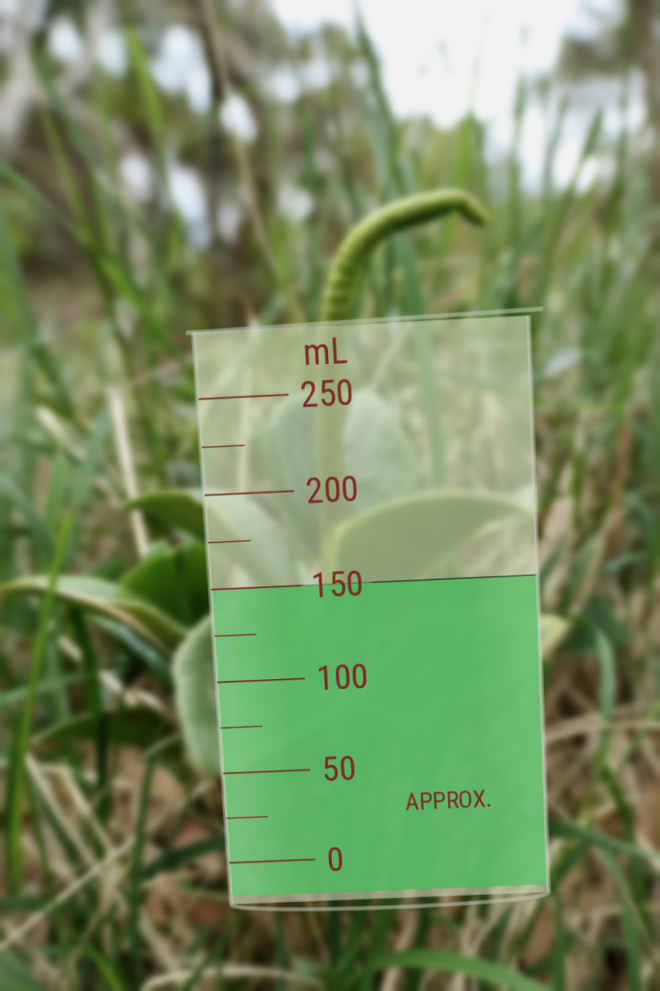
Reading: **150** mL
